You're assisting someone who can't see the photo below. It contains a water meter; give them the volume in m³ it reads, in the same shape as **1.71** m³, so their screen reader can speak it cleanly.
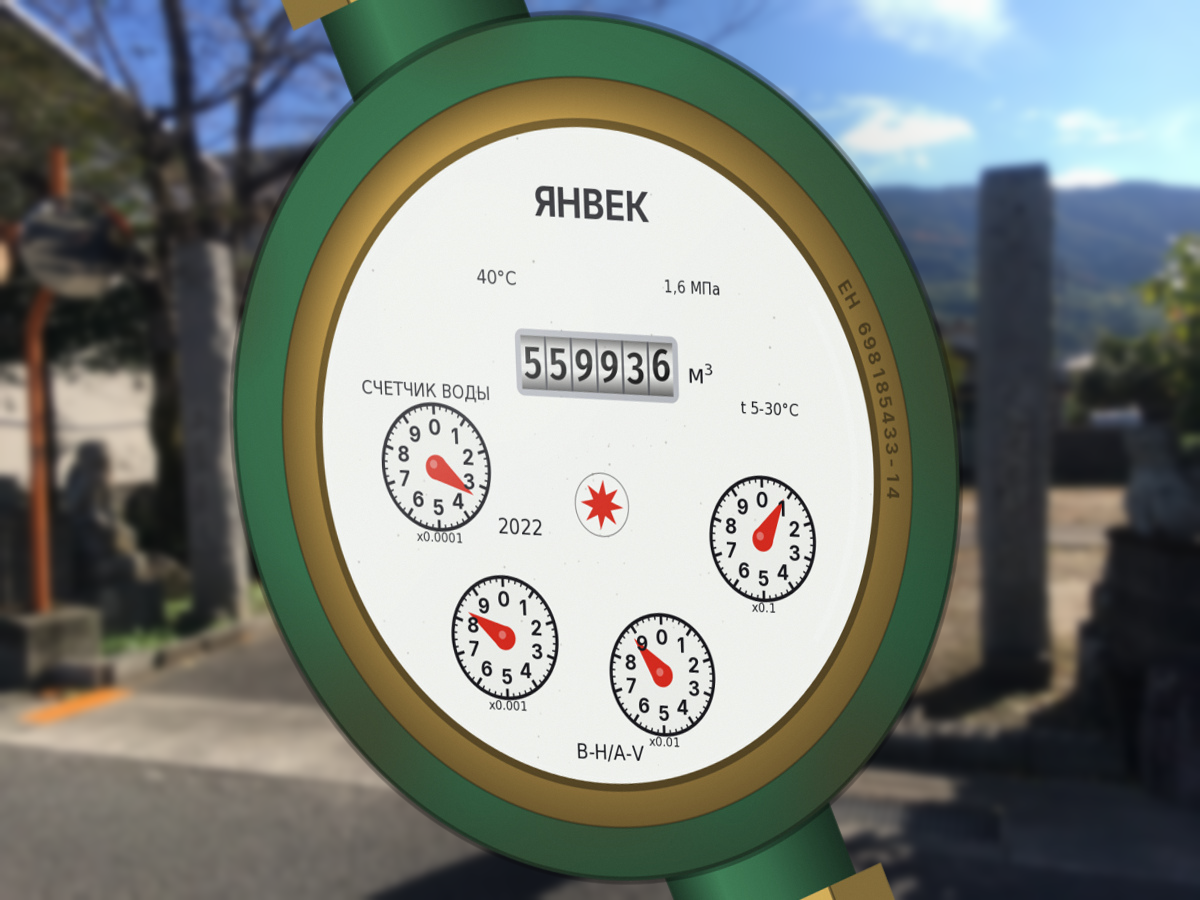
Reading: **559936.0883** m³
